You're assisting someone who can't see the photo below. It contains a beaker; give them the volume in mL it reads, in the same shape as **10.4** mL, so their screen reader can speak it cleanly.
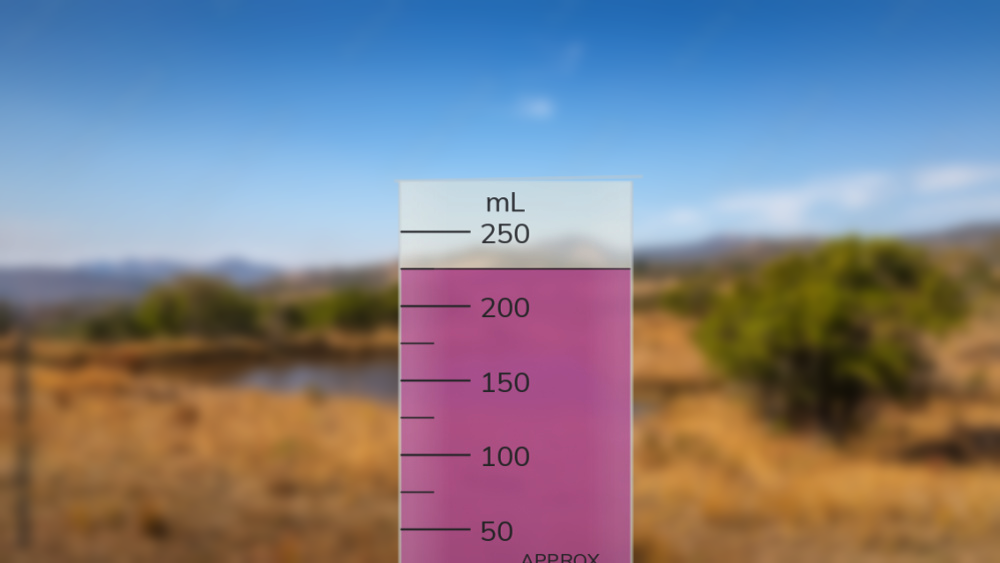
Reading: **225** mL
